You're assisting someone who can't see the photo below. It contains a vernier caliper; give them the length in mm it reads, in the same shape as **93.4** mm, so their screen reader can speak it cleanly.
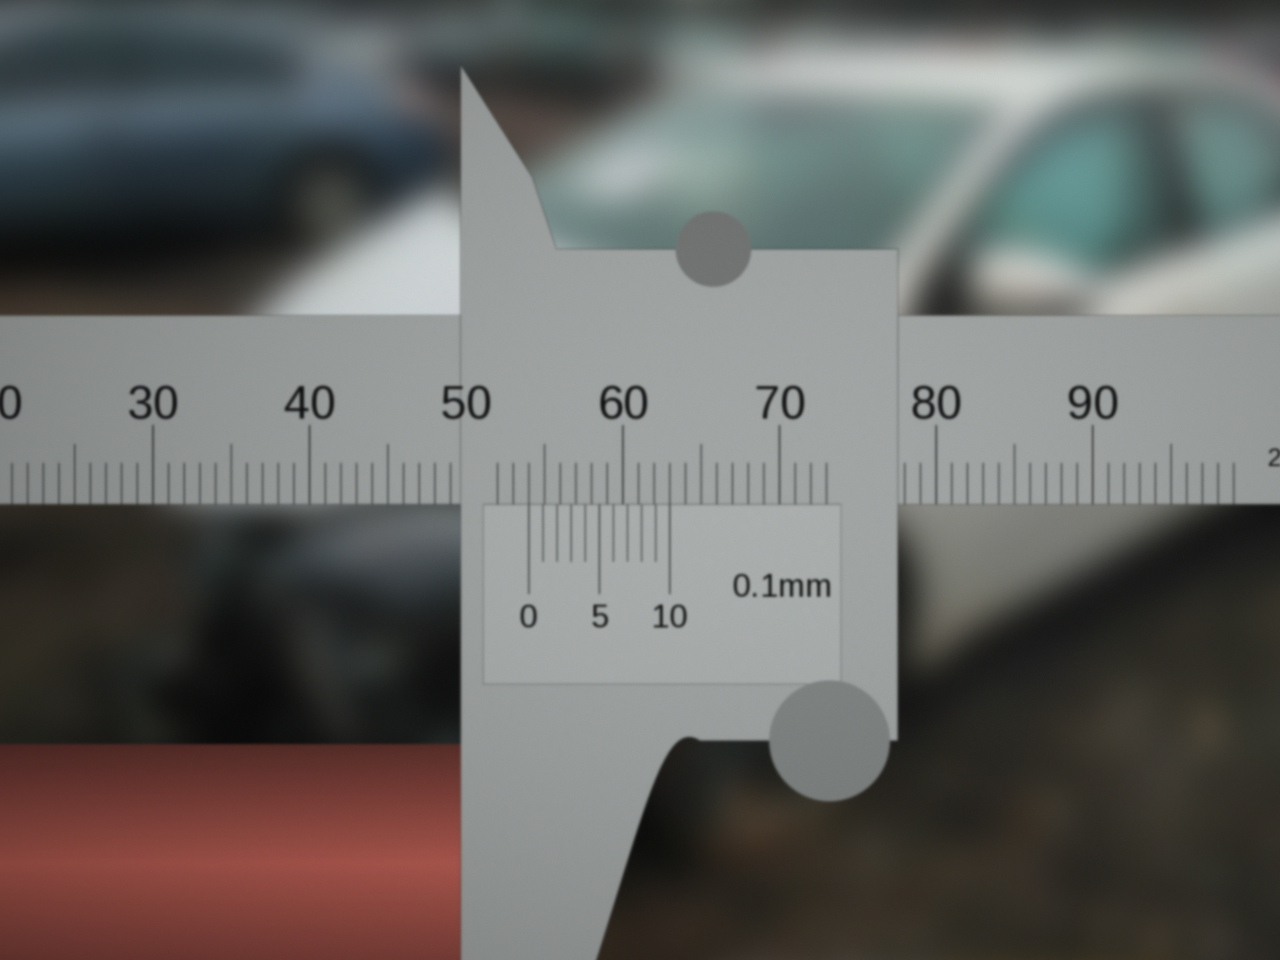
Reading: **54.0** mm
